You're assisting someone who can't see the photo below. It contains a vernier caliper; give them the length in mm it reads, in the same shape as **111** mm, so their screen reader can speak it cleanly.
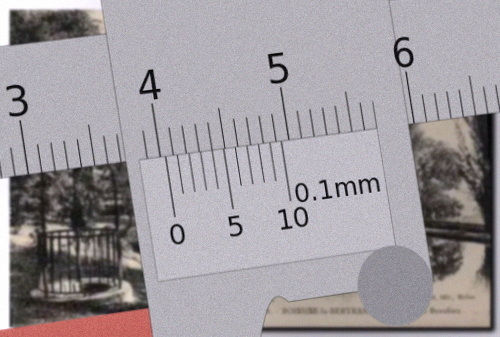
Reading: **40.4** mm
